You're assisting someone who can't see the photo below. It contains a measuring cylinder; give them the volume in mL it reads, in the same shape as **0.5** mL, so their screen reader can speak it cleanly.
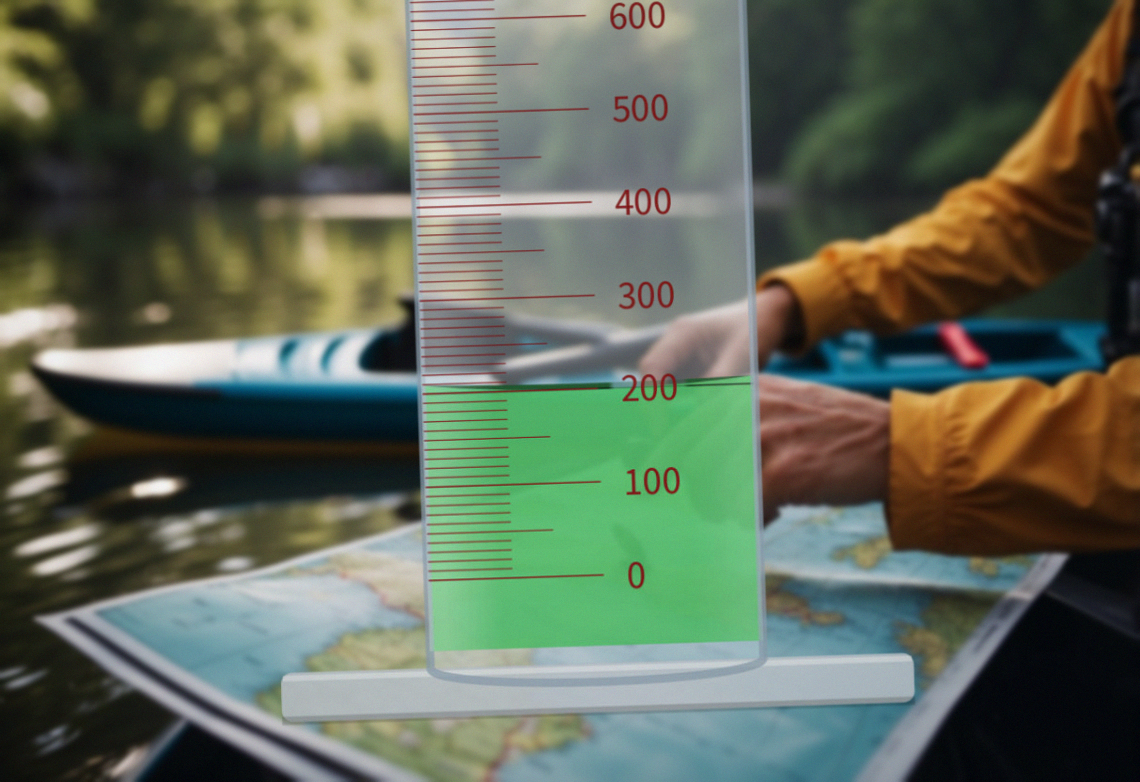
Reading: **200** mL
